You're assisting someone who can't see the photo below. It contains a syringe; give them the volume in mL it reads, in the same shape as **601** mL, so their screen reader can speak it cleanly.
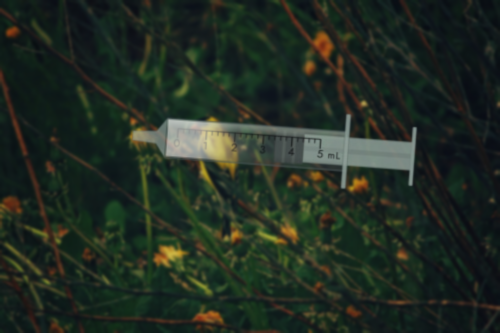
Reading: **3.4** mL
